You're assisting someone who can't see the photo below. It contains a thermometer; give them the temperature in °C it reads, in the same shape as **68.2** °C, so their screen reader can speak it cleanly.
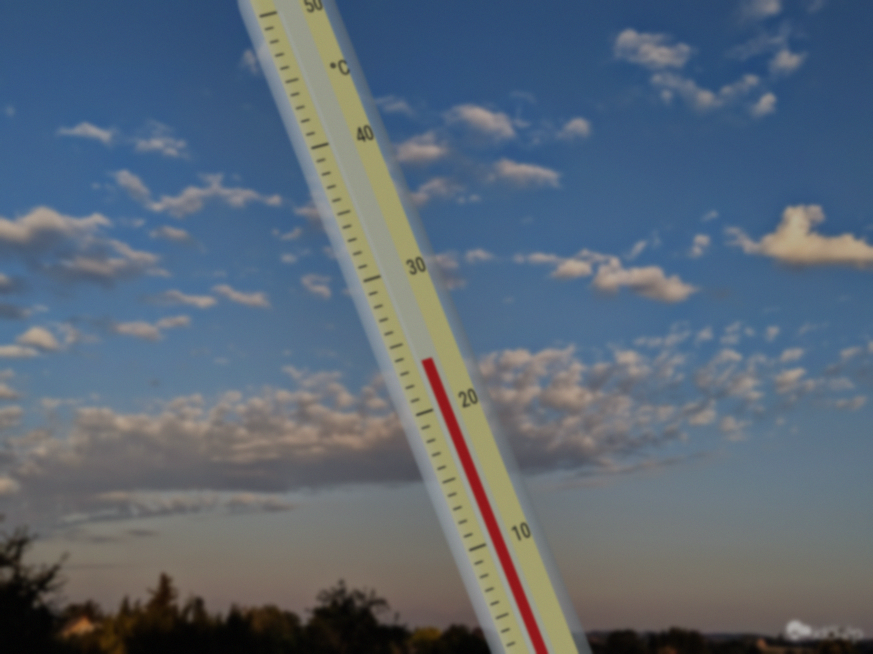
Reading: **23.5** °C
